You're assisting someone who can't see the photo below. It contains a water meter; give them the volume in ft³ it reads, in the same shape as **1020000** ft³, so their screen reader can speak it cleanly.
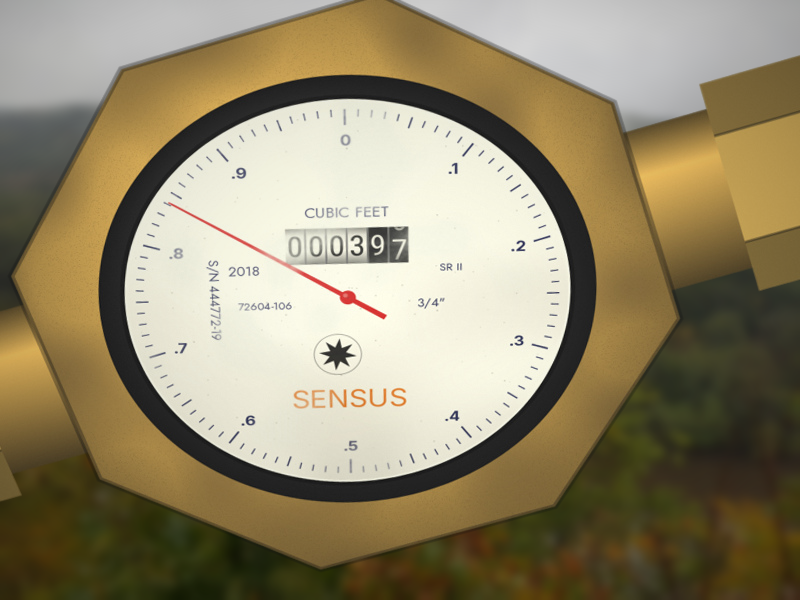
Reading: **396.84** ft³
